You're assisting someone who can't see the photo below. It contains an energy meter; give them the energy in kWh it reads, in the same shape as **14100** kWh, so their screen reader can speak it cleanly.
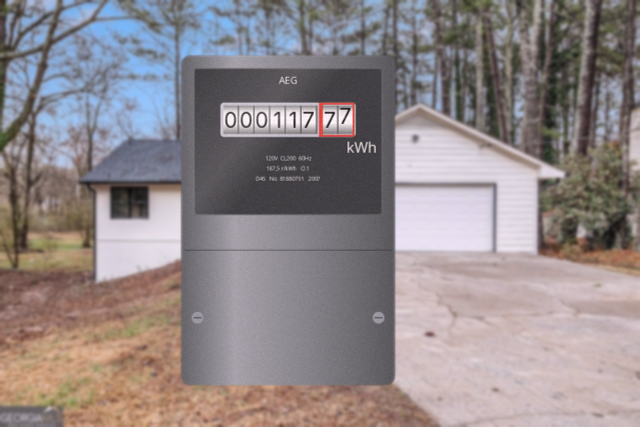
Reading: **117.77** kWh
